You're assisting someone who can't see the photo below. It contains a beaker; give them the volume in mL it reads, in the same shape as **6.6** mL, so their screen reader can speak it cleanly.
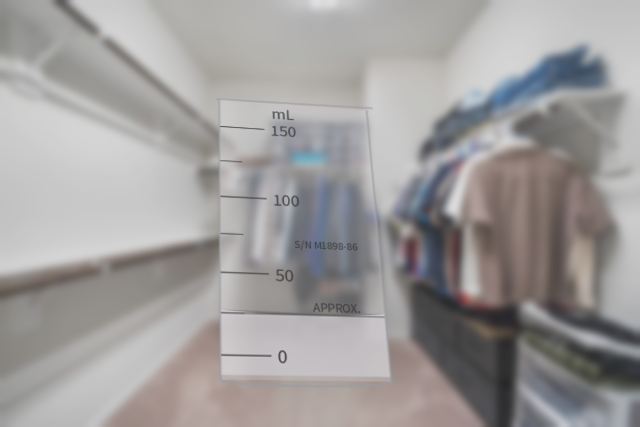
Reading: **25** mL
